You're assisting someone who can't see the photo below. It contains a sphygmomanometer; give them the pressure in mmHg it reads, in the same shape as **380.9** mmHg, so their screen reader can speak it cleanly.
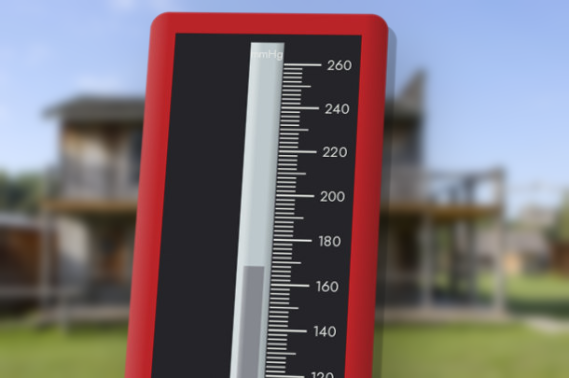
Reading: **168** mmHg
